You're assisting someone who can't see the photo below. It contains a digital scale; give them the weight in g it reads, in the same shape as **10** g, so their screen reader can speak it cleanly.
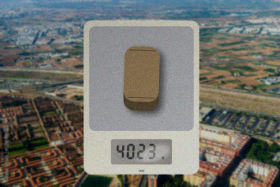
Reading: **4023** g
